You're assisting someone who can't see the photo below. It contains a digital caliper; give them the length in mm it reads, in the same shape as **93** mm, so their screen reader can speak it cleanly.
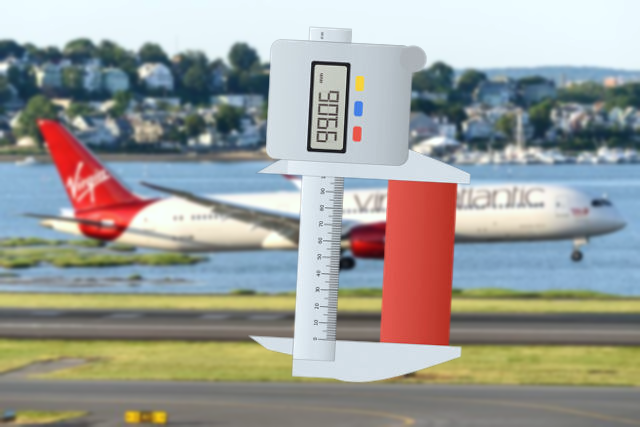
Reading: **99.06** mm
